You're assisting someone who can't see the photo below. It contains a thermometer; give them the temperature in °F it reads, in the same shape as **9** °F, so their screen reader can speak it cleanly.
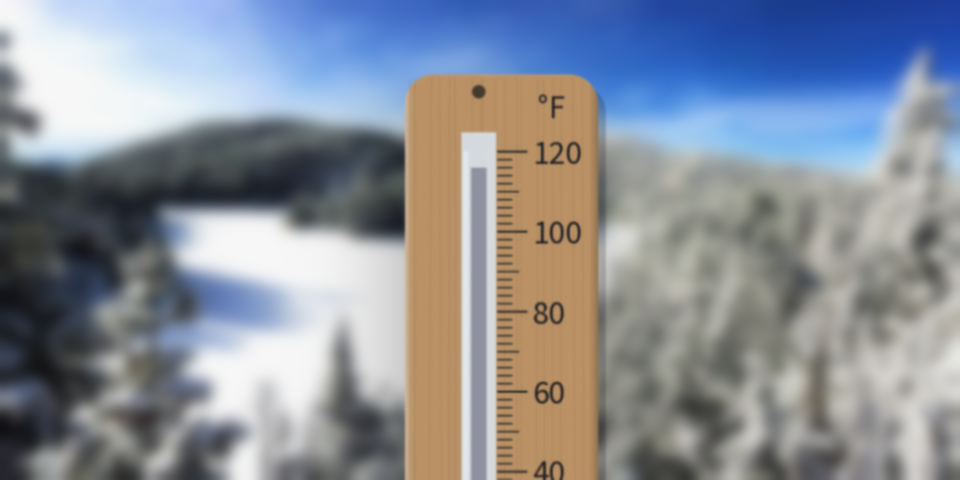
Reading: **116** °F
